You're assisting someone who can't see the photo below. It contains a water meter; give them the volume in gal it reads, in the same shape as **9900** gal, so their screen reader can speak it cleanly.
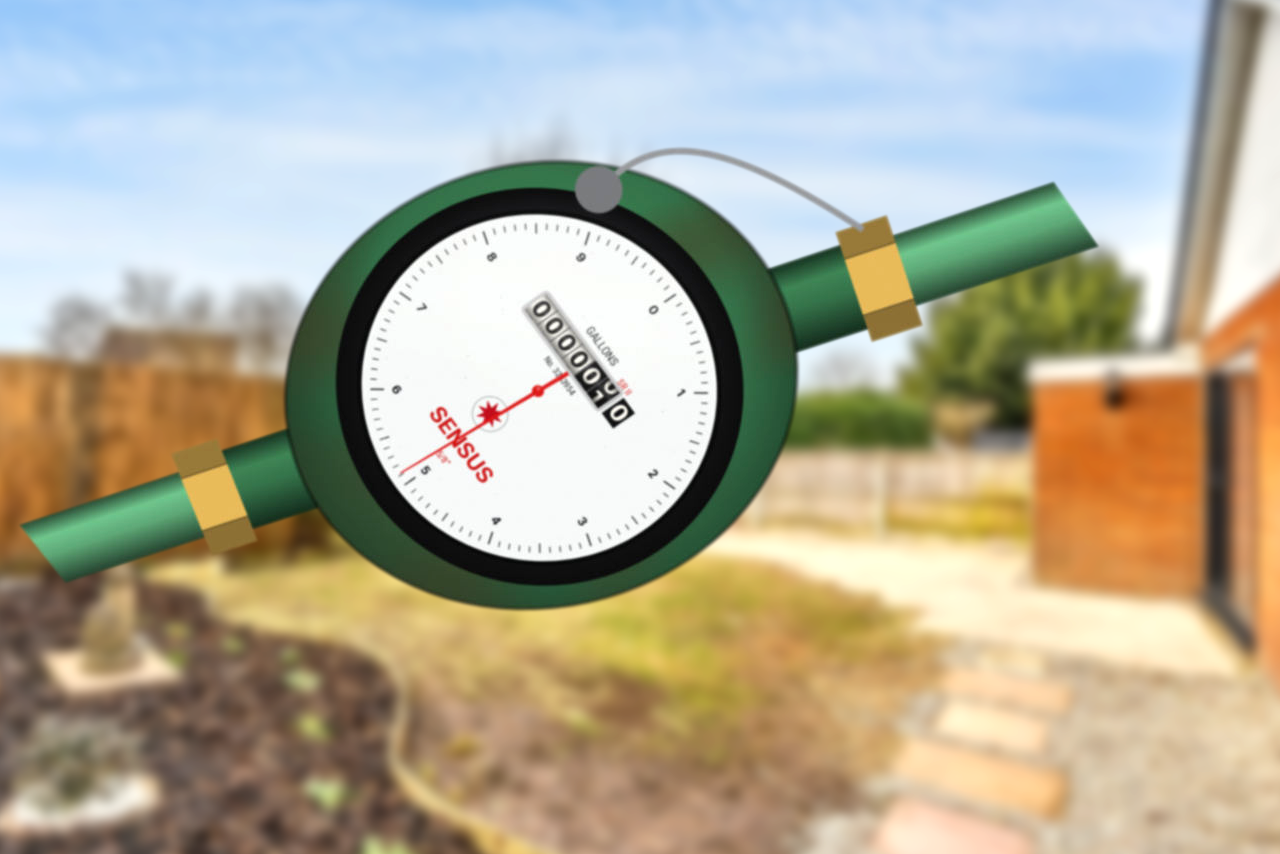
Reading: **5.1** gal
